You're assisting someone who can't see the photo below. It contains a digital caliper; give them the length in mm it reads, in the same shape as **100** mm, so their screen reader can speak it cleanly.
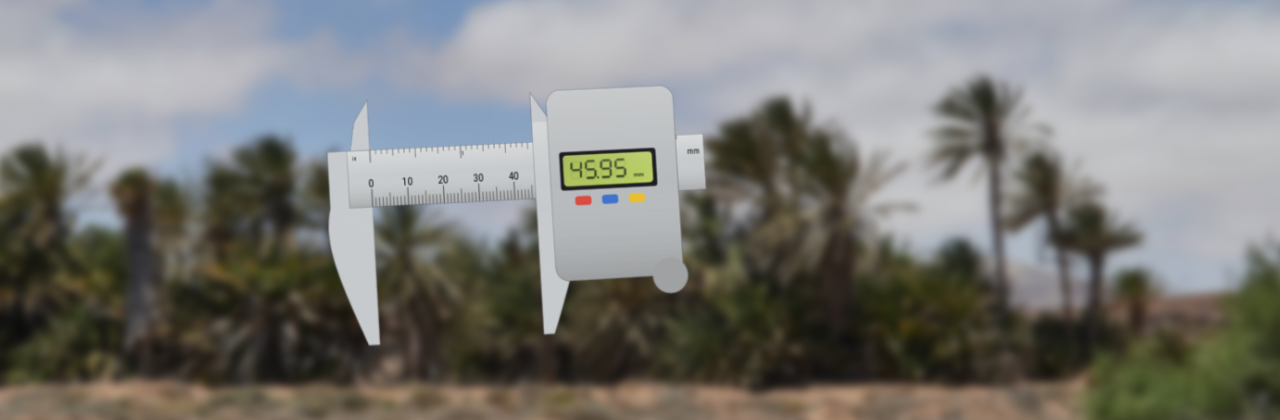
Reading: **45.95** mm
